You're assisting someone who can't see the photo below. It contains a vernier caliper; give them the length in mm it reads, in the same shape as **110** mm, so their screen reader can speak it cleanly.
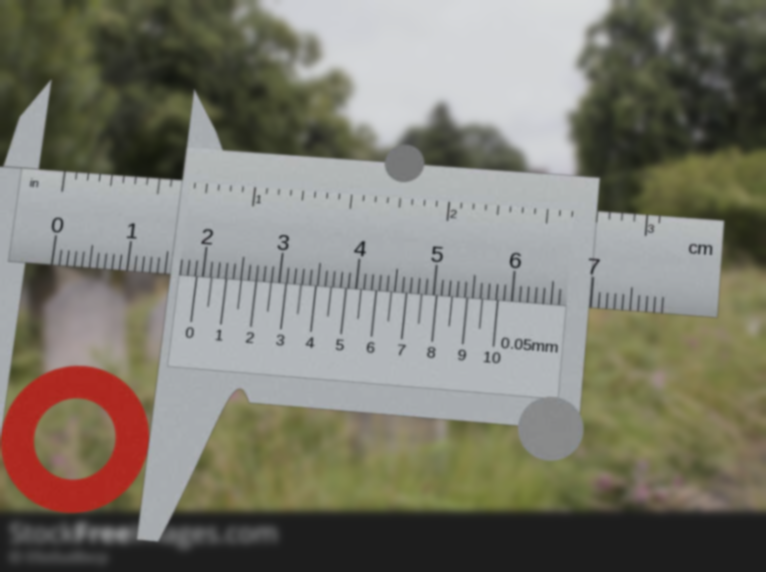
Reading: **19.2** mm
